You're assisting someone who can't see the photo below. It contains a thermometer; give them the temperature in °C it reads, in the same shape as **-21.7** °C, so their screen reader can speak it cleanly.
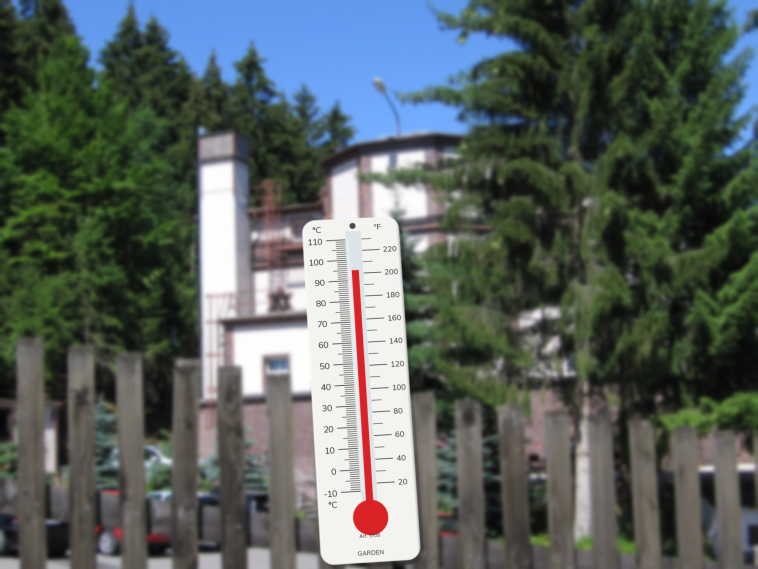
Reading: **95** °C
